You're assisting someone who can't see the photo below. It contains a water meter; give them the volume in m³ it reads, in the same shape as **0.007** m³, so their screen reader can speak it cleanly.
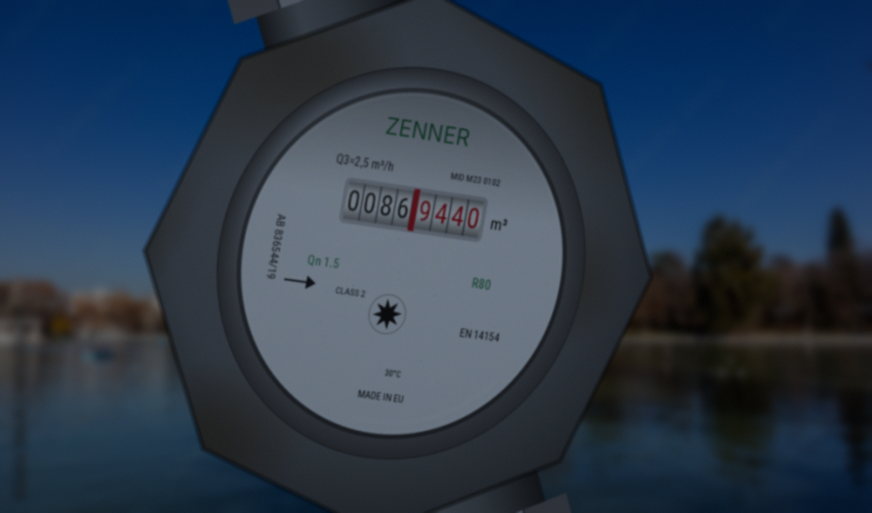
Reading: **86.9440** m³
